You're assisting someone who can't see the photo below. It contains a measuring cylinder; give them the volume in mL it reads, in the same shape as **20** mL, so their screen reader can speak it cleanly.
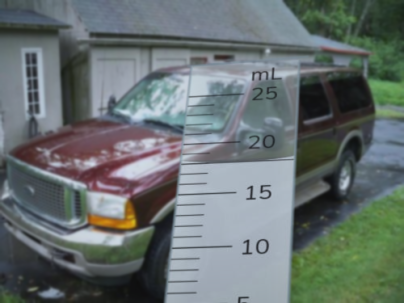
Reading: **18** mL
